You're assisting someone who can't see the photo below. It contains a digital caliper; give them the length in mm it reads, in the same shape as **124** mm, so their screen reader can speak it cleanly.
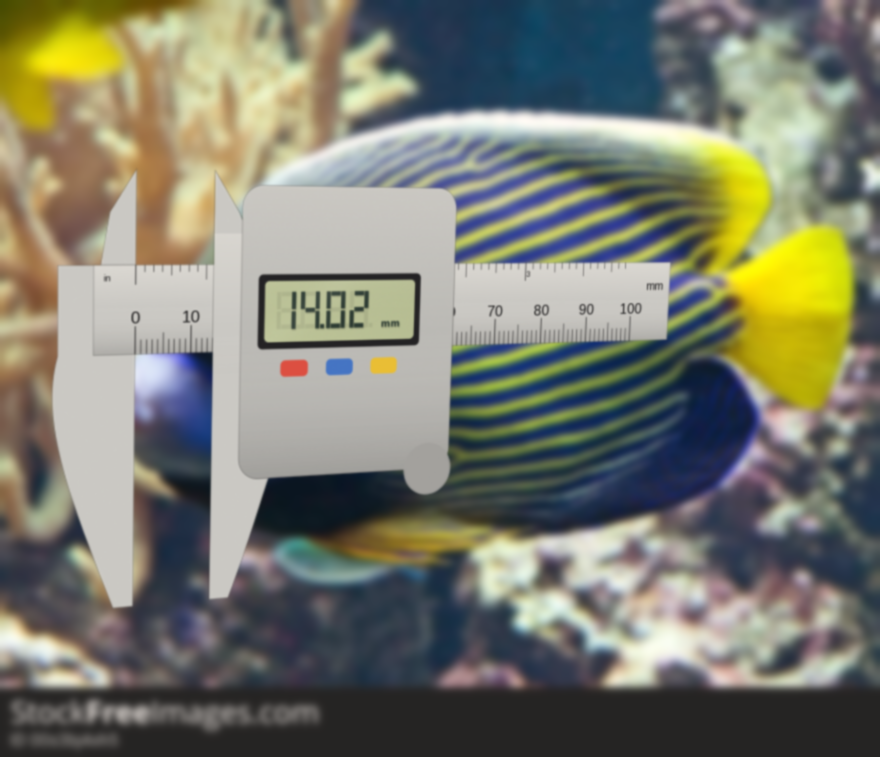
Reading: **14.02** mm
